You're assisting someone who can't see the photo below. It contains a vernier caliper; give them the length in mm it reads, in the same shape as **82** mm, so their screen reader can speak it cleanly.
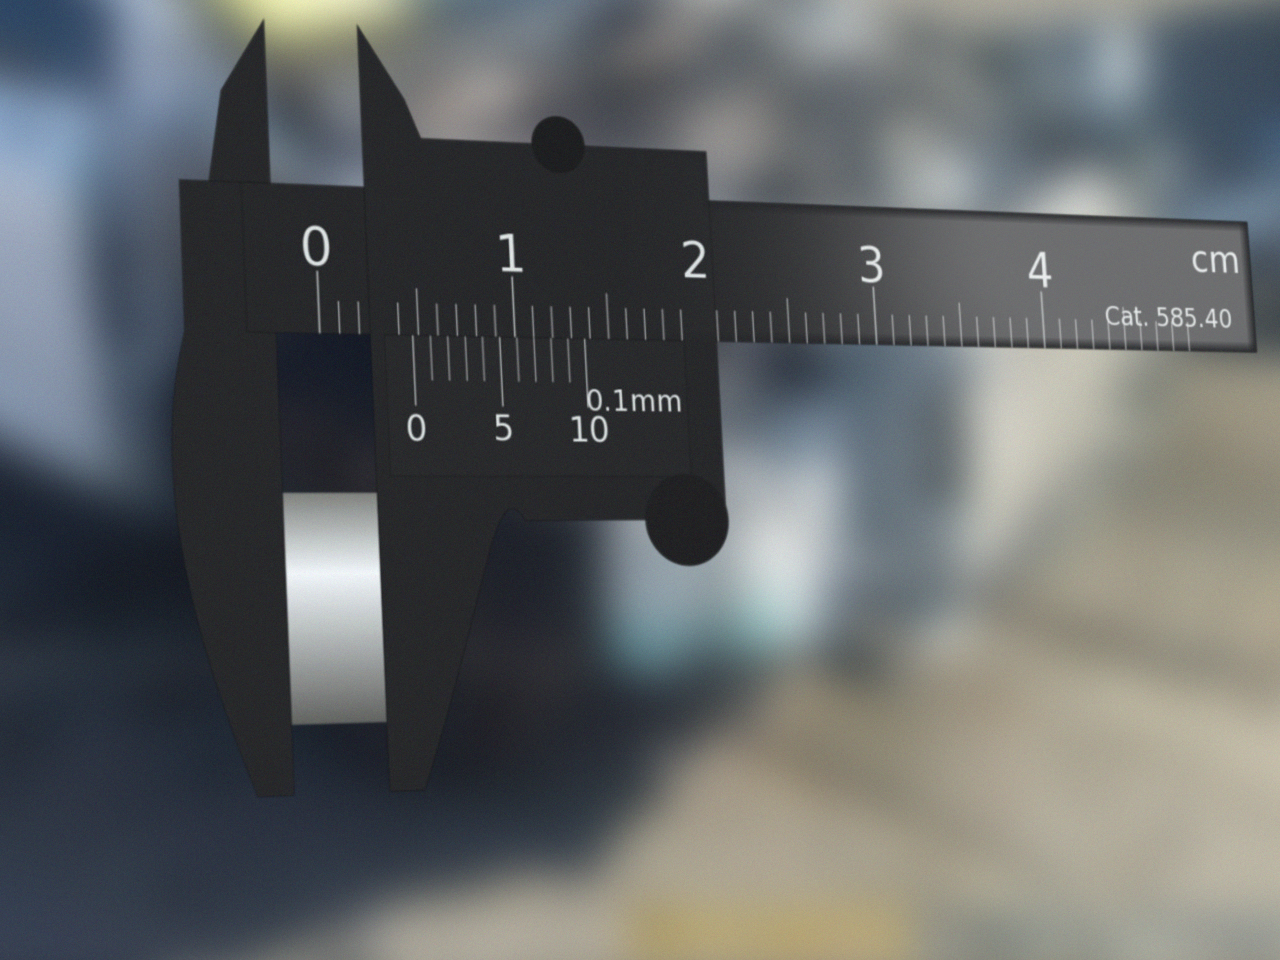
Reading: **4.7** mm
